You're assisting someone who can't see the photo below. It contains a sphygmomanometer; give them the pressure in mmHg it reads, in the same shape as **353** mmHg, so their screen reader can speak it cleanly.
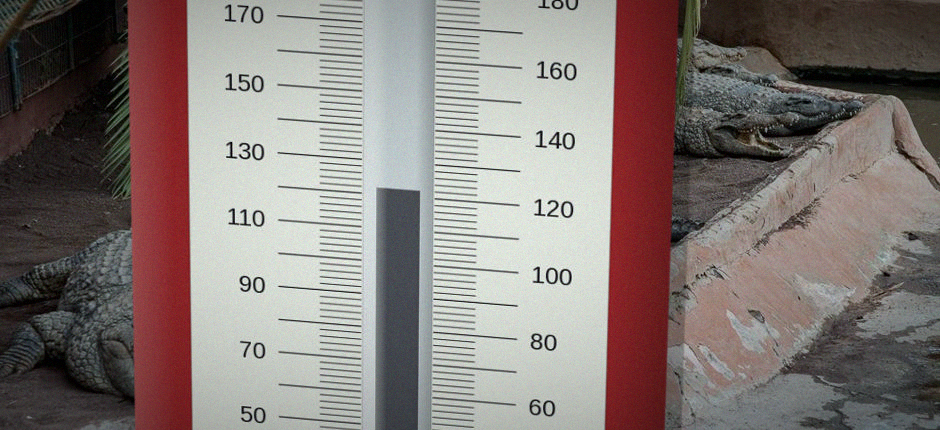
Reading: **122** mmHg
